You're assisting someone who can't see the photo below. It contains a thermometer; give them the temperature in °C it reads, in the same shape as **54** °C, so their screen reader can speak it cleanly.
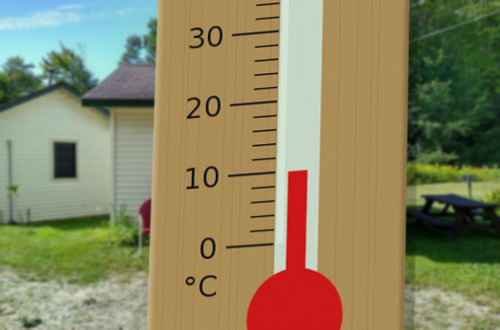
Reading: **10** °C
